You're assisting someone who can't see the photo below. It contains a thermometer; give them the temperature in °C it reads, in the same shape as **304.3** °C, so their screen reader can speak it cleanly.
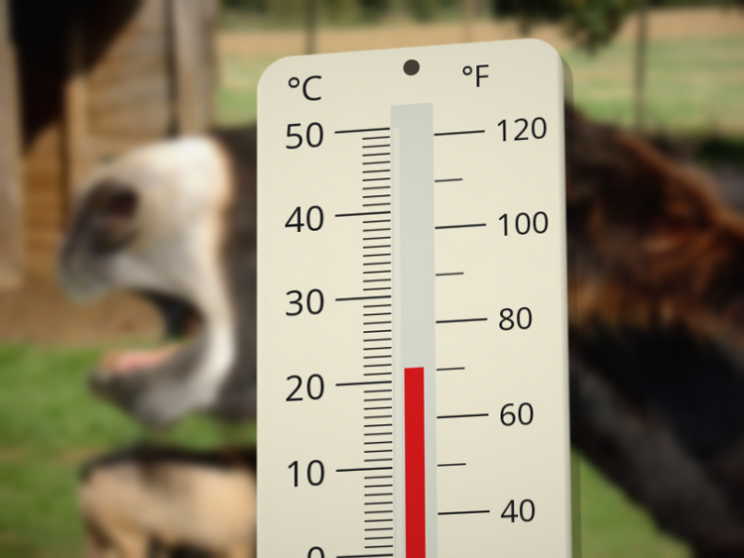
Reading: **21.5** °C
